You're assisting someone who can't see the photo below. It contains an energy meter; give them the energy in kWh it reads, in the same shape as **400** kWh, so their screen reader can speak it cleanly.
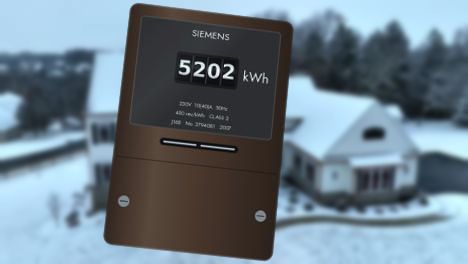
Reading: **5202** kWh
